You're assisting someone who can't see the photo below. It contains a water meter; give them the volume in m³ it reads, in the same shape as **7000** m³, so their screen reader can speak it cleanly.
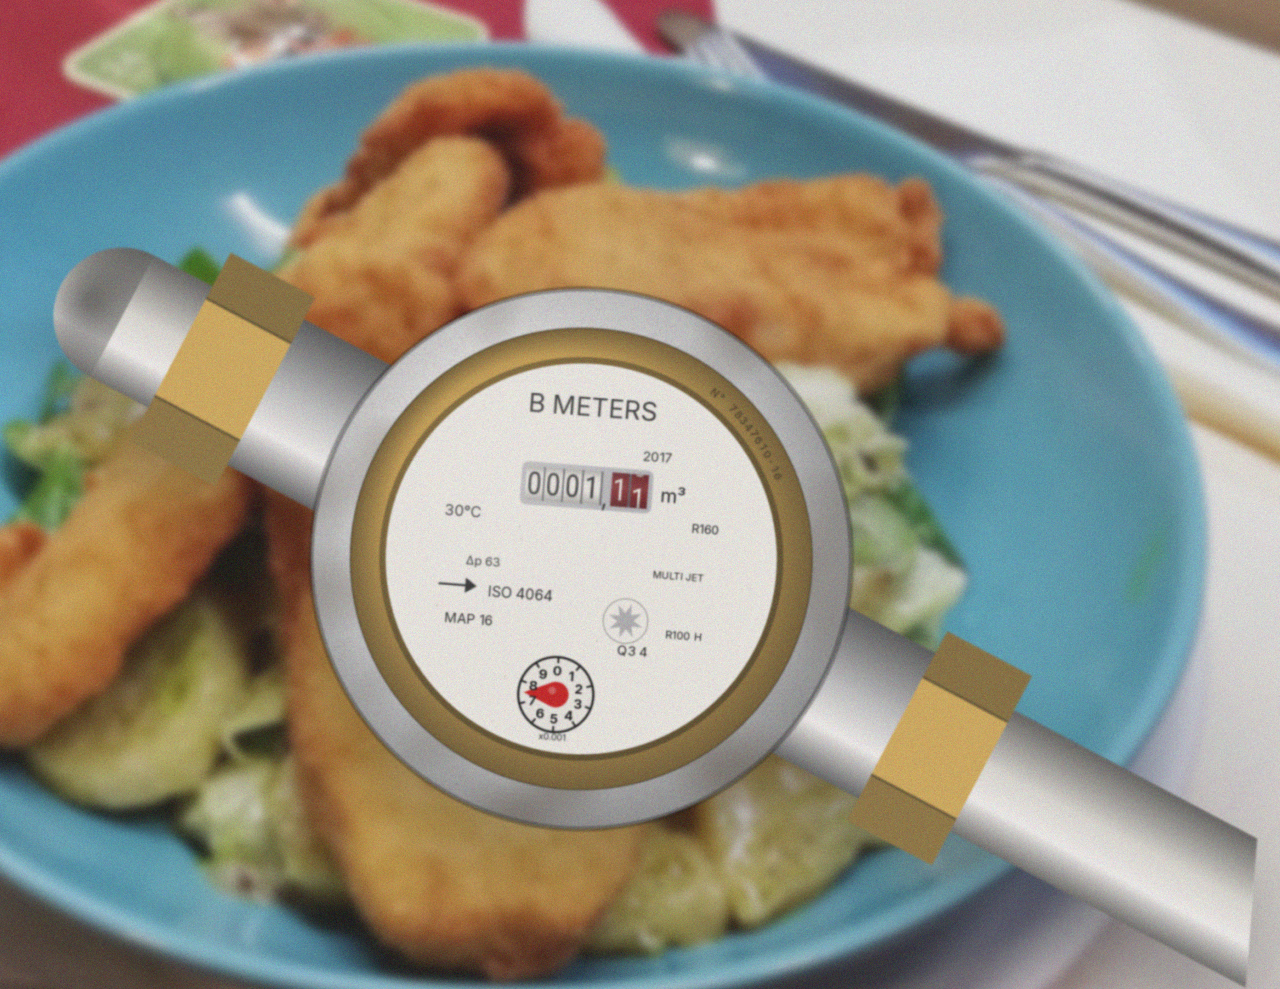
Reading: **1.107** m³
